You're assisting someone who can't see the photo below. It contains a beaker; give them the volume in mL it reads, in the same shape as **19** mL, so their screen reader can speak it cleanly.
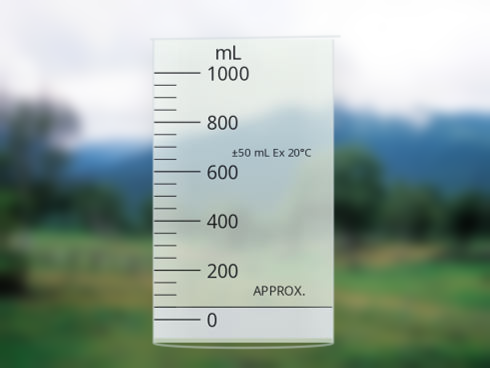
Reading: **50** mL
